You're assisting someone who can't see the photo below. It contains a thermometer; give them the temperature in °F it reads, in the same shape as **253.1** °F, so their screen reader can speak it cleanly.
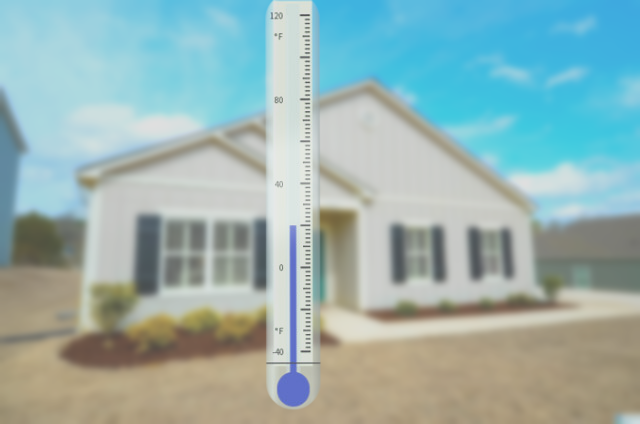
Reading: **20** °F
